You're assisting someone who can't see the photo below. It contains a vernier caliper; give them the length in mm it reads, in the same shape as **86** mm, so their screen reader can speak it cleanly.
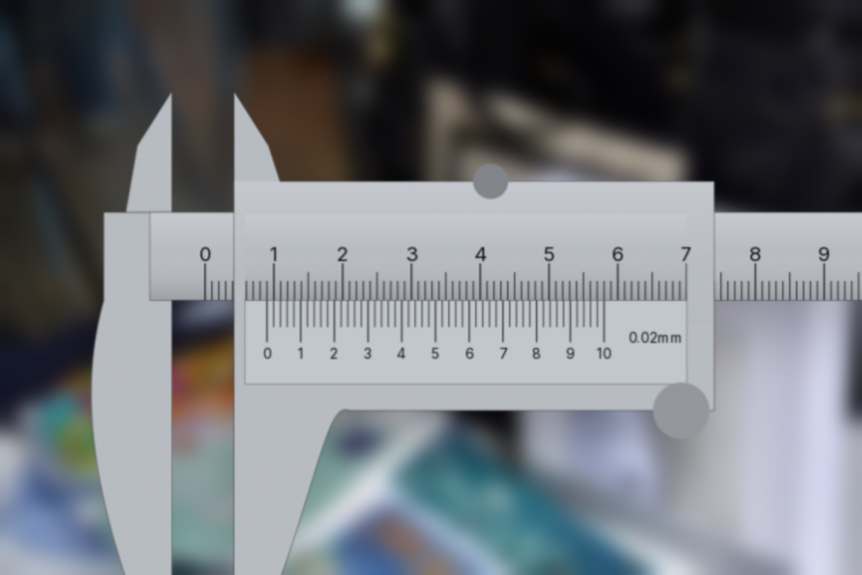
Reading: **9.0** mm
